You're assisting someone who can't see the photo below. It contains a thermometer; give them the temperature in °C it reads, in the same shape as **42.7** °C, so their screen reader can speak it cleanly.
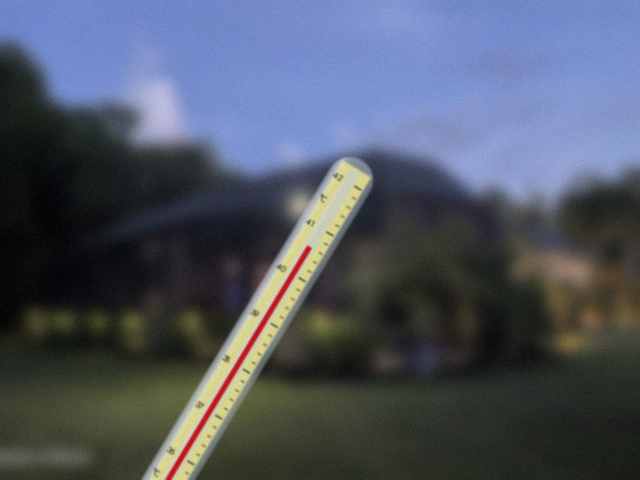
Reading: **40.6** °C
